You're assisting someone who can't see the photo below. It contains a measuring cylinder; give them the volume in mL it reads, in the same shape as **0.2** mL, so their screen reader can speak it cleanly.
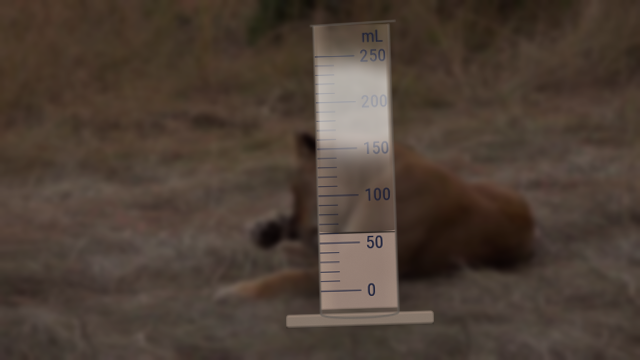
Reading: **60** mL
